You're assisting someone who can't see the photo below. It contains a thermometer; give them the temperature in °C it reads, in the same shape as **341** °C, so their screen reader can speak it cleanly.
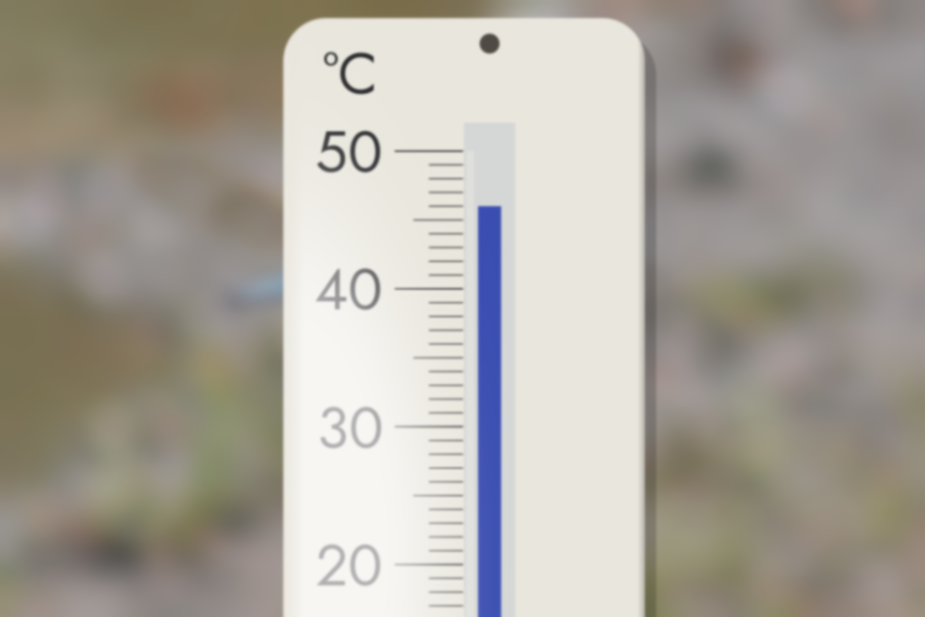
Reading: **46** °C
